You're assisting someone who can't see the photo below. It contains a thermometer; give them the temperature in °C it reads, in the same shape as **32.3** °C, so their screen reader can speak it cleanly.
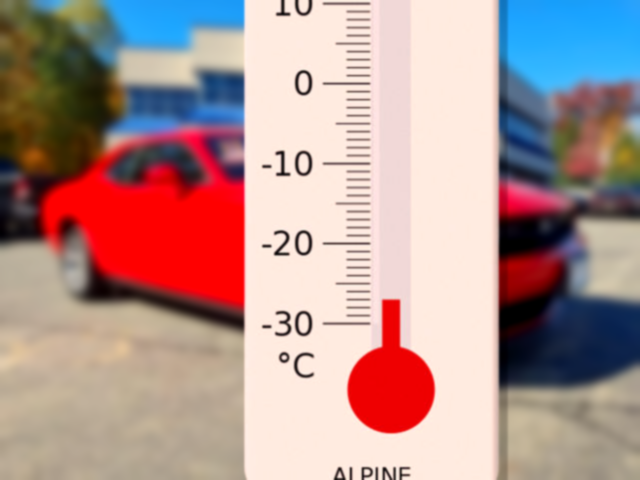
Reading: **-27** °C
